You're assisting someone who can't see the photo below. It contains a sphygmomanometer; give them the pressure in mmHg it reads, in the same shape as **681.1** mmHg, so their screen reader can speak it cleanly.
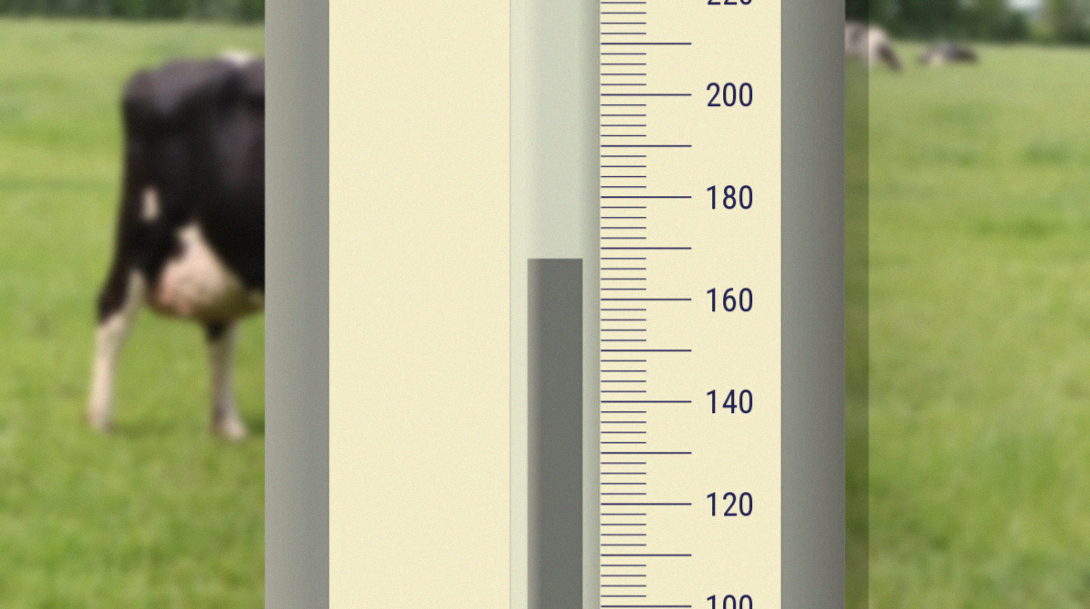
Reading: **168** mmHg
